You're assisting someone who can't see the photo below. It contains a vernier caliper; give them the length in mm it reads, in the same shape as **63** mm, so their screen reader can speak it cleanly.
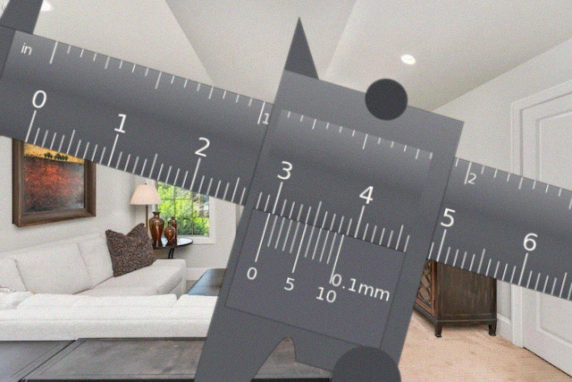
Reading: **29.6** mm
